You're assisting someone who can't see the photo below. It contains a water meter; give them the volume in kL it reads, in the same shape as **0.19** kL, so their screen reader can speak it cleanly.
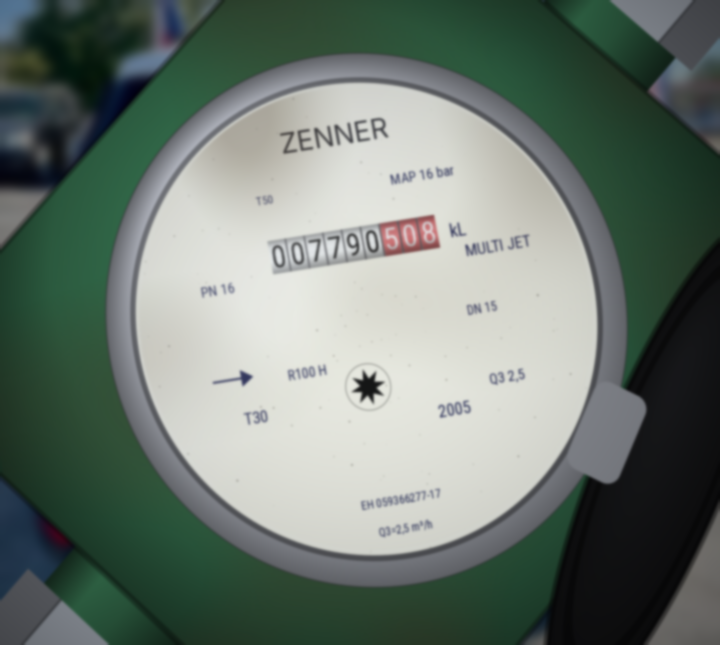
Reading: **7790.508** kL
